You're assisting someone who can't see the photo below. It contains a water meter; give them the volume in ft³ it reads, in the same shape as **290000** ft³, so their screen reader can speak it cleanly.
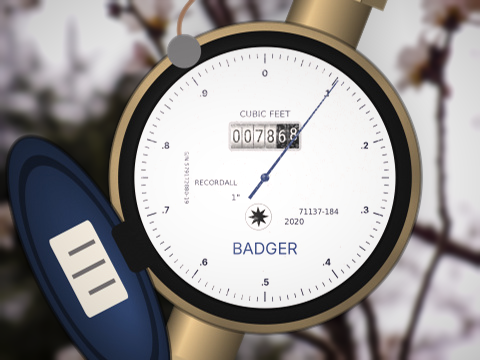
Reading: **7868.10** ft³
